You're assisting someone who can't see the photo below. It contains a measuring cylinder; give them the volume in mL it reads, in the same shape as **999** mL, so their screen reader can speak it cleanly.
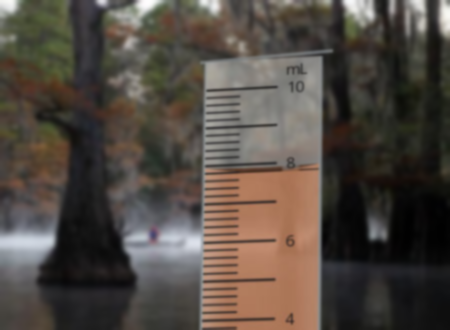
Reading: **7.8** mL
